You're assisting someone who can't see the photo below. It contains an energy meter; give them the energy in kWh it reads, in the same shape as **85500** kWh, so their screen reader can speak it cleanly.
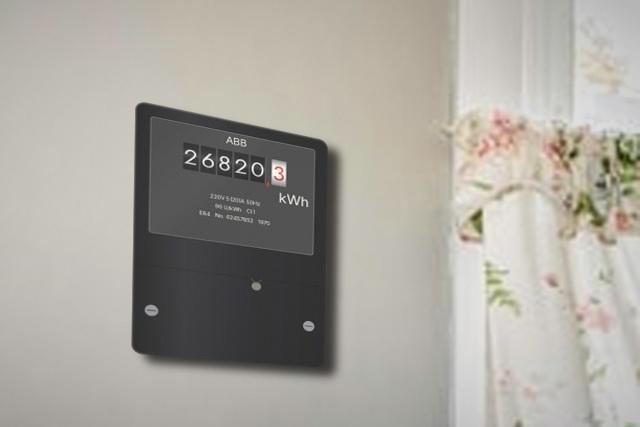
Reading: **26820.3** kWh
